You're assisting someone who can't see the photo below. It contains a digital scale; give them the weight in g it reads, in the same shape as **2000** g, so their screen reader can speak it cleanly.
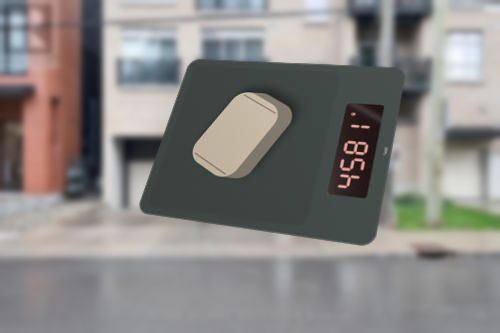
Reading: **4581** g
